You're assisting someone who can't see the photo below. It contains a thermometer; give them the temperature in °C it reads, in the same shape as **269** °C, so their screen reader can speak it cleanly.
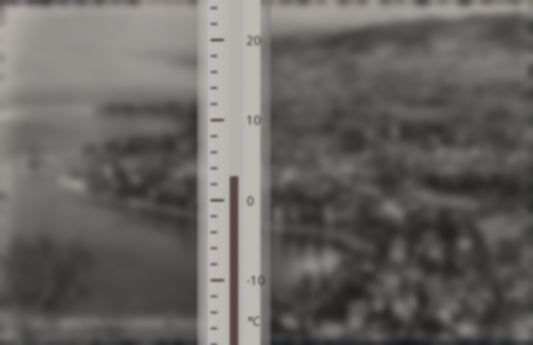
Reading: **3** °C
